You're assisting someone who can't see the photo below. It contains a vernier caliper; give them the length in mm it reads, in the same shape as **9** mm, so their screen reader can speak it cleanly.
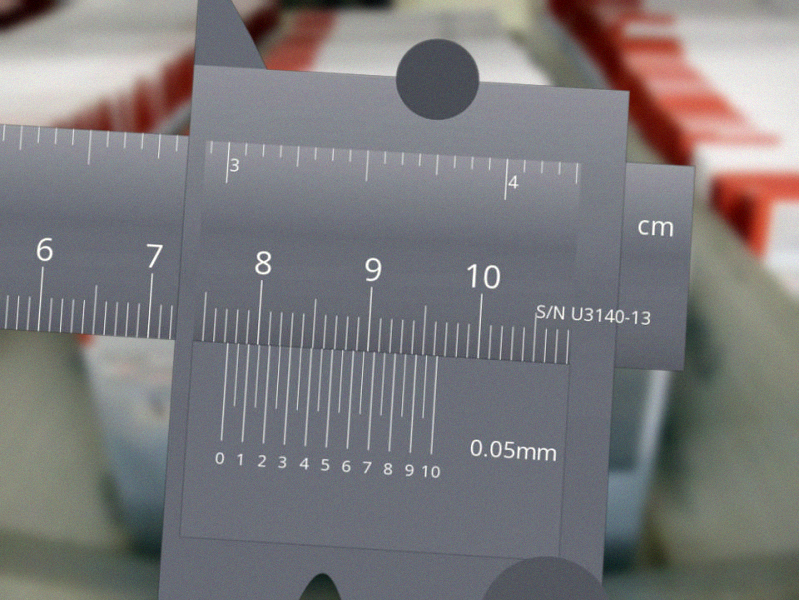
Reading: **77.3** mm
